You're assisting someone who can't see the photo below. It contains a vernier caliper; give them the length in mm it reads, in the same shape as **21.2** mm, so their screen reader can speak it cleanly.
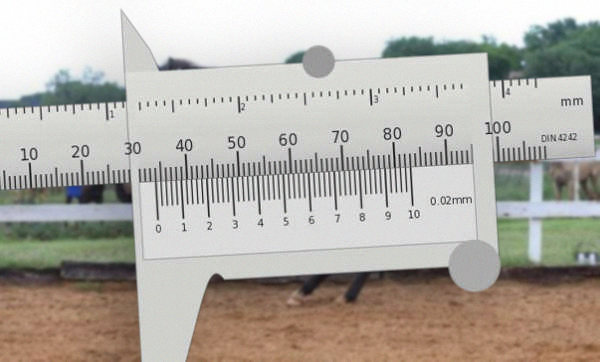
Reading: **34.0** mm
